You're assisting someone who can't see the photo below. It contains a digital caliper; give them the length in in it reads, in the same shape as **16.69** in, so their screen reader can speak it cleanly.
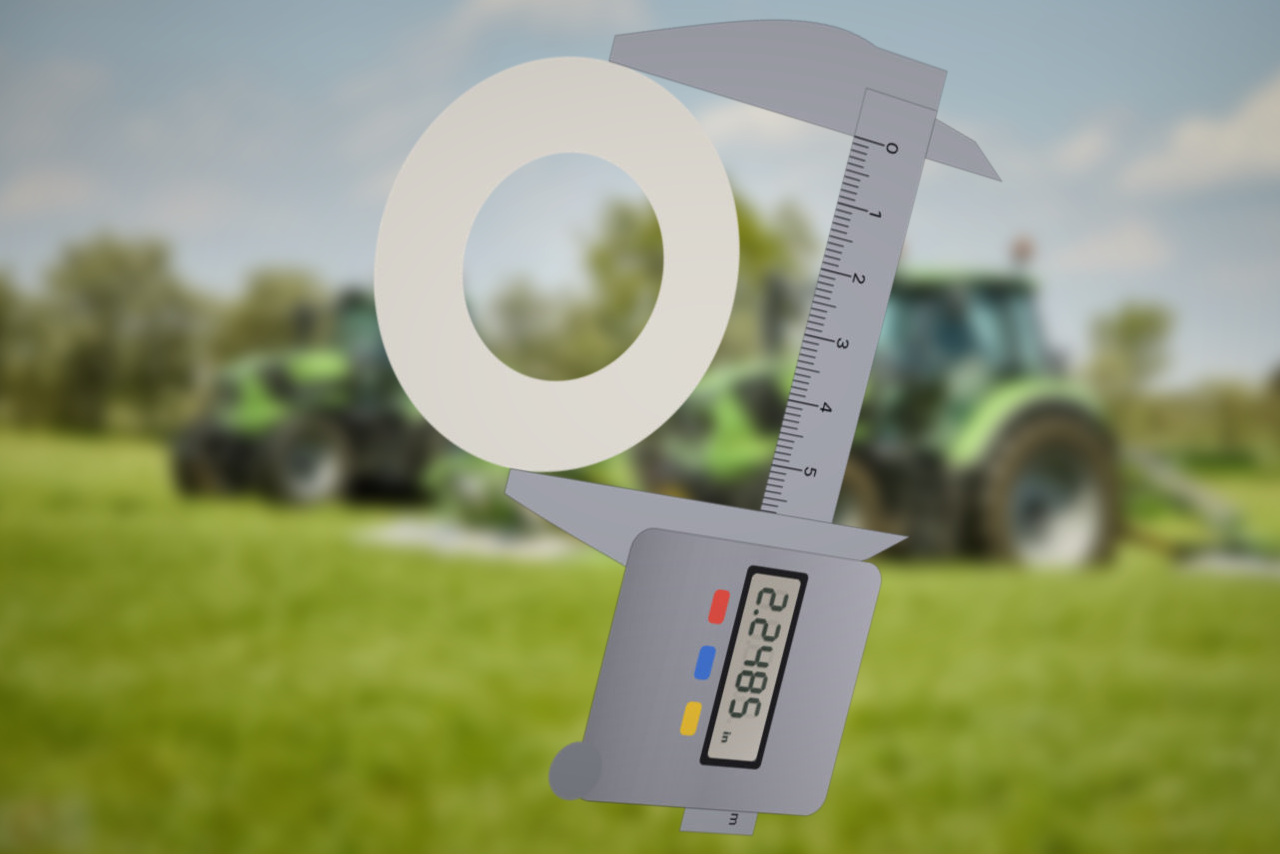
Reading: **2.2485** in
